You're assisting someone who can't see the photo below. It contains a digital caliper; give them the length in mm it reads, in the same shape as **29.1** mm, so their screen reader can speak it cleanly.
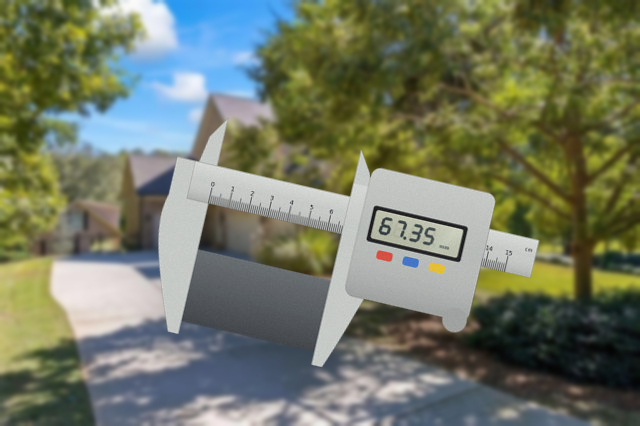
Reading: **67.35** mm
